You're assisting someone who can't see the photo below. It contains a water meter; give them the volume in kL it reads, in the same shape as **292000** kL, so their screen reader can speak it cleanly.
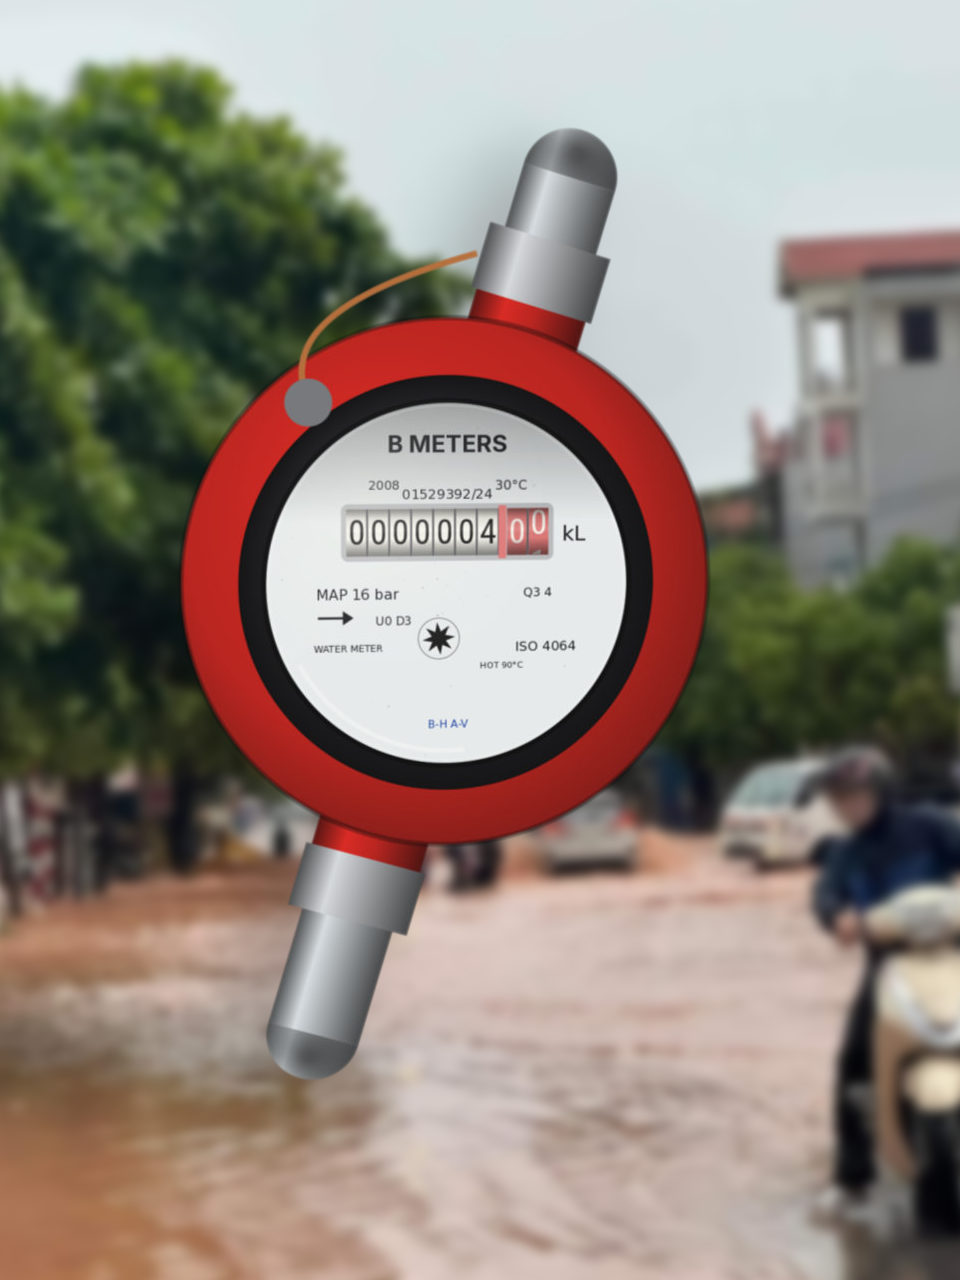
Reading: **4.00** kL
